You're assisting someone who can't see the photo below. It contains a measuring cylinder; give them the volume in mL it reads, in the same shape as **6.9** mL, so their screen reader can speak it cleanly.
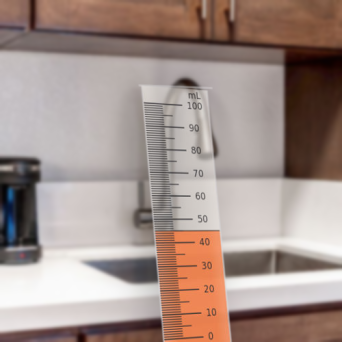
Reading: **45** mL
